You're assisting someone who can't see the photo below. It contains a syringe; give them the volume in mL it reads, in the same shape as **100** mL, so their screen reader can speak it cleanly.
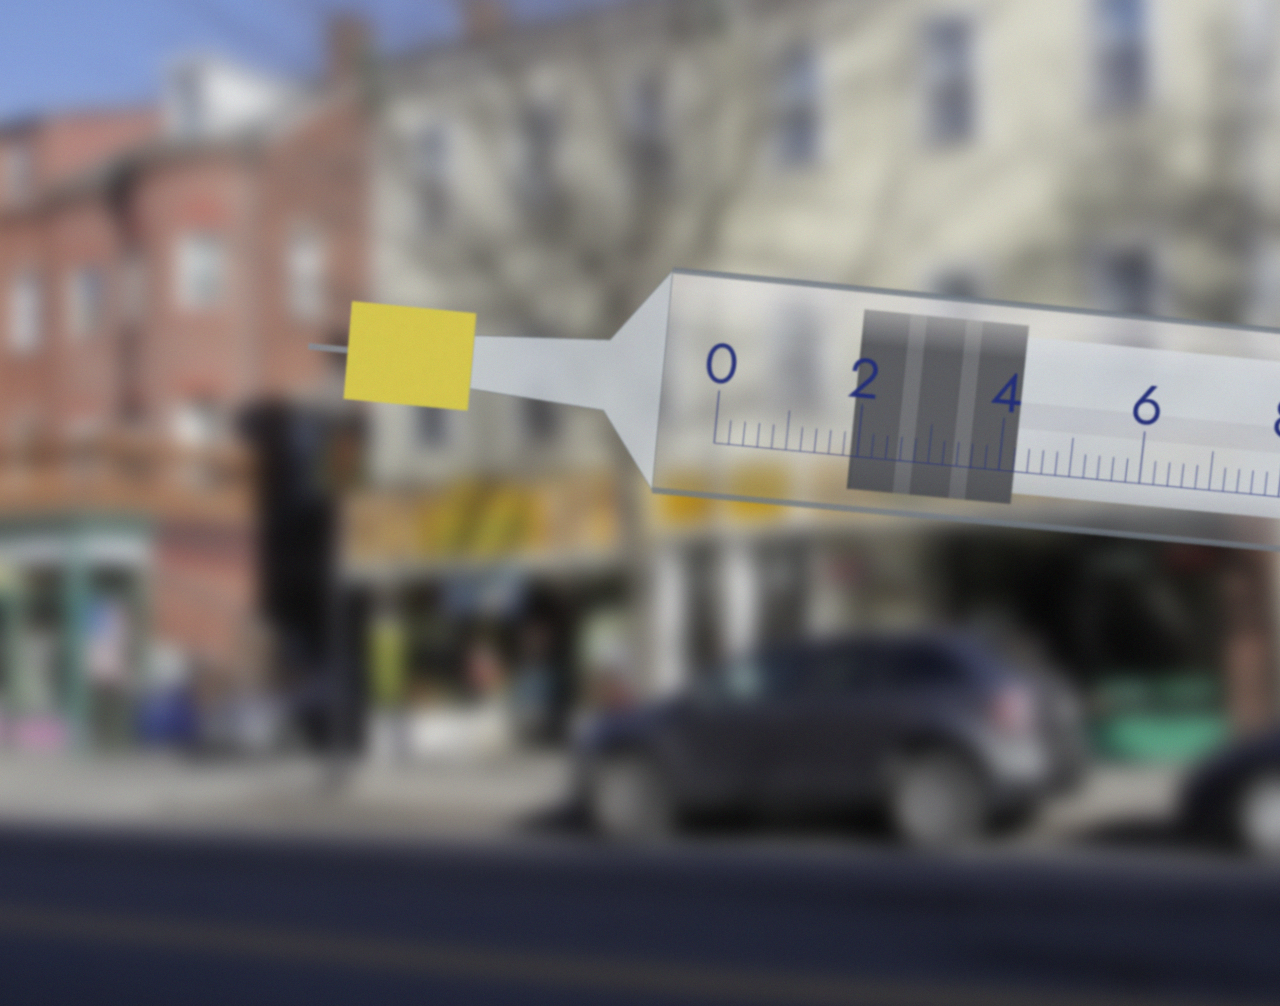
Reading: **1.9** mL
